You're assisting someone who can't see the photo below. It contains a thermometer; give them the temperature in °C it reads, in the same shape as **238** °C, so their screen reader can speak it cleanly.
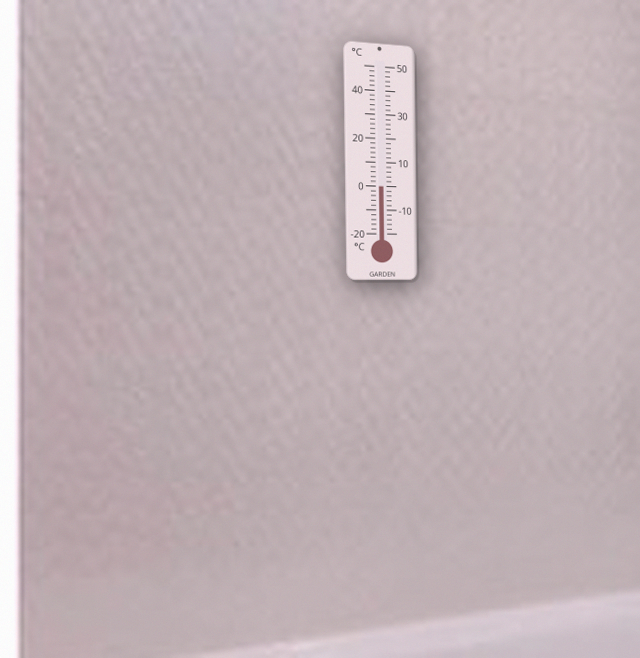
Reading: **0** °C
